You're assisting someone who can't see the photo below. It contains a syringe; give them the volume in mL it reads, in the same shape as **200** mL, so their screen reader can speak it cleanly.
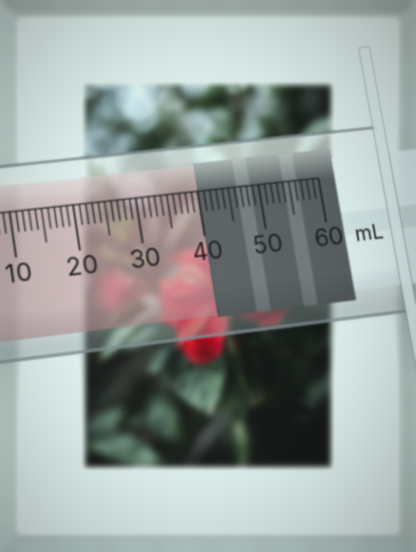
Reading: **40** mL
